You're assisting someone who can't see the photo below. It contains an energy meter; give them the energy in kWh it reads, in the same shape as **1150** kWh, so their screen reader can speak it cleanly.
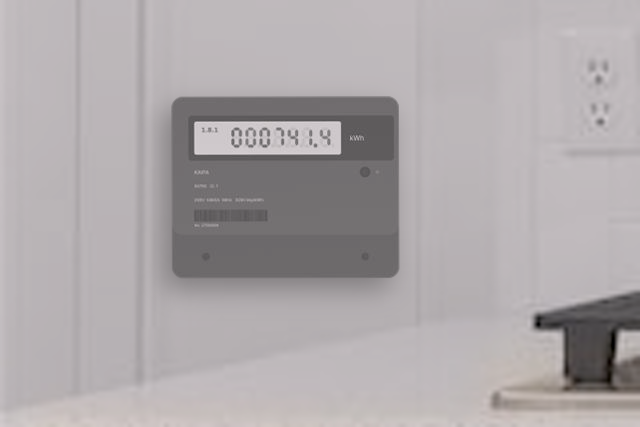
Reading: **741.4** kWh
